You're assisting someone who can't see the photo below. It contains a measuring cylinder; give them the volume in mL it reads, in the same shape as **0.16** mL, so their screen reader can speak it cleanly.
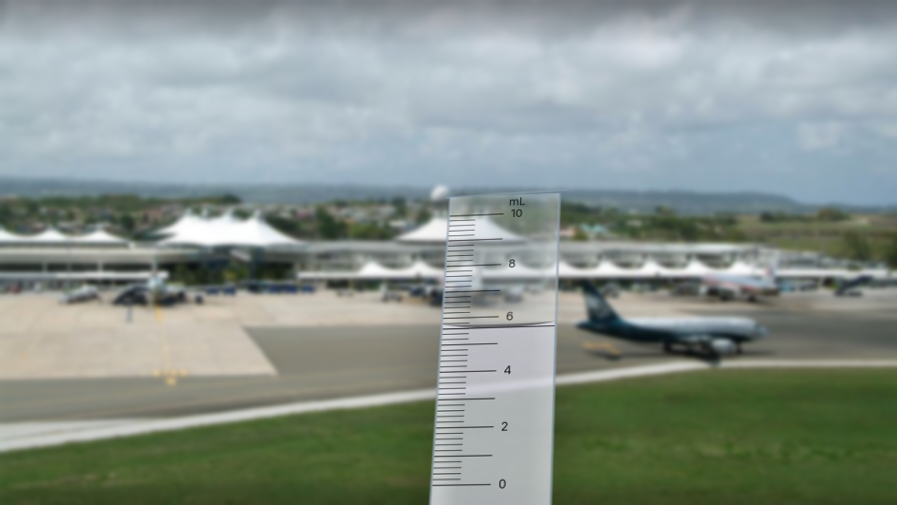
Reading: **5.6** mL
